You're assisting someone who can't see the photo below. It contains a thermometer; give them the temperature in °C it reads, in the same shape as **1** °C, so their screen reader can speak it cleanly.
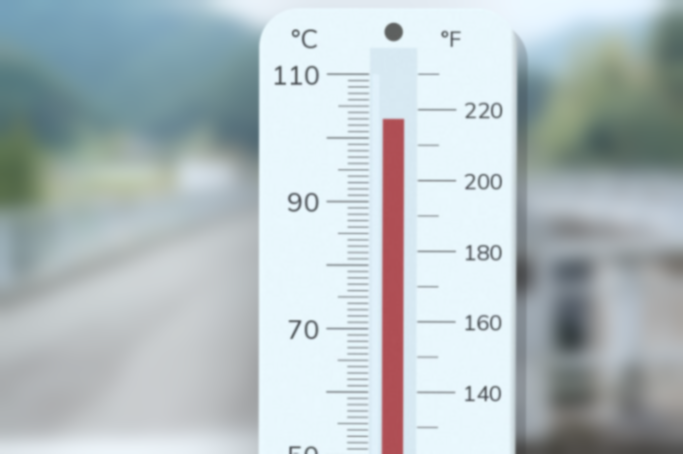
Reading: **103** °C
